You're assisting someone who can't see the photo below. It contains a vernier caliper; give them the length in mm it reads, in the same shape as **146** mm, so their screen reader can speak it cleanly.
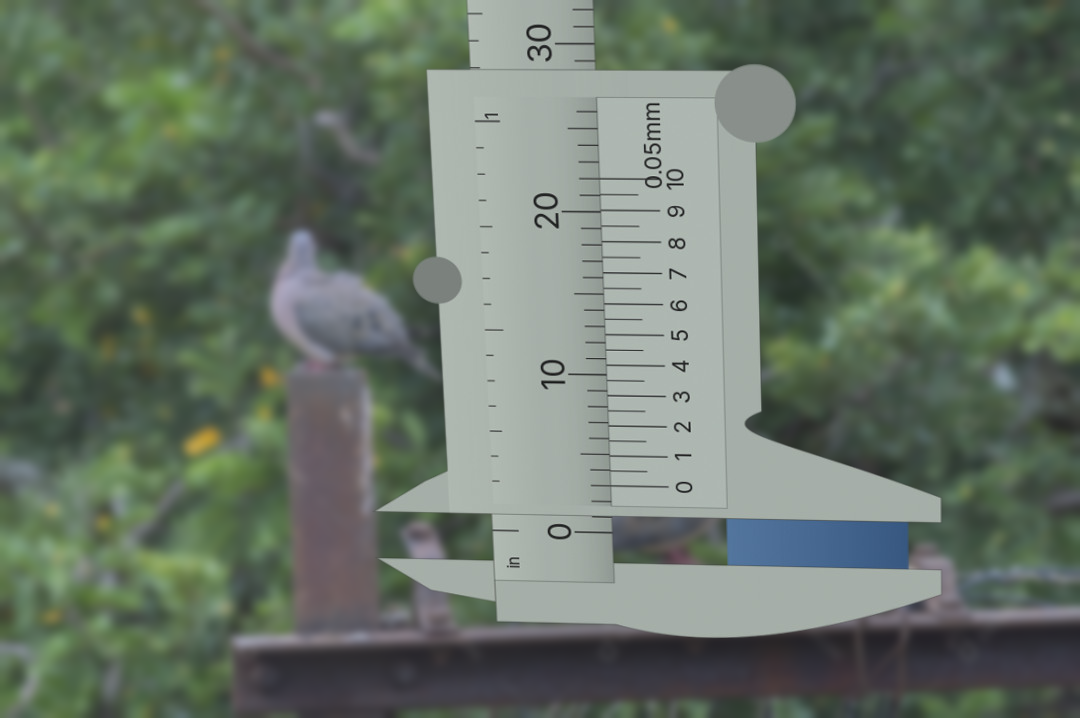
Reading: **3.0** mm
